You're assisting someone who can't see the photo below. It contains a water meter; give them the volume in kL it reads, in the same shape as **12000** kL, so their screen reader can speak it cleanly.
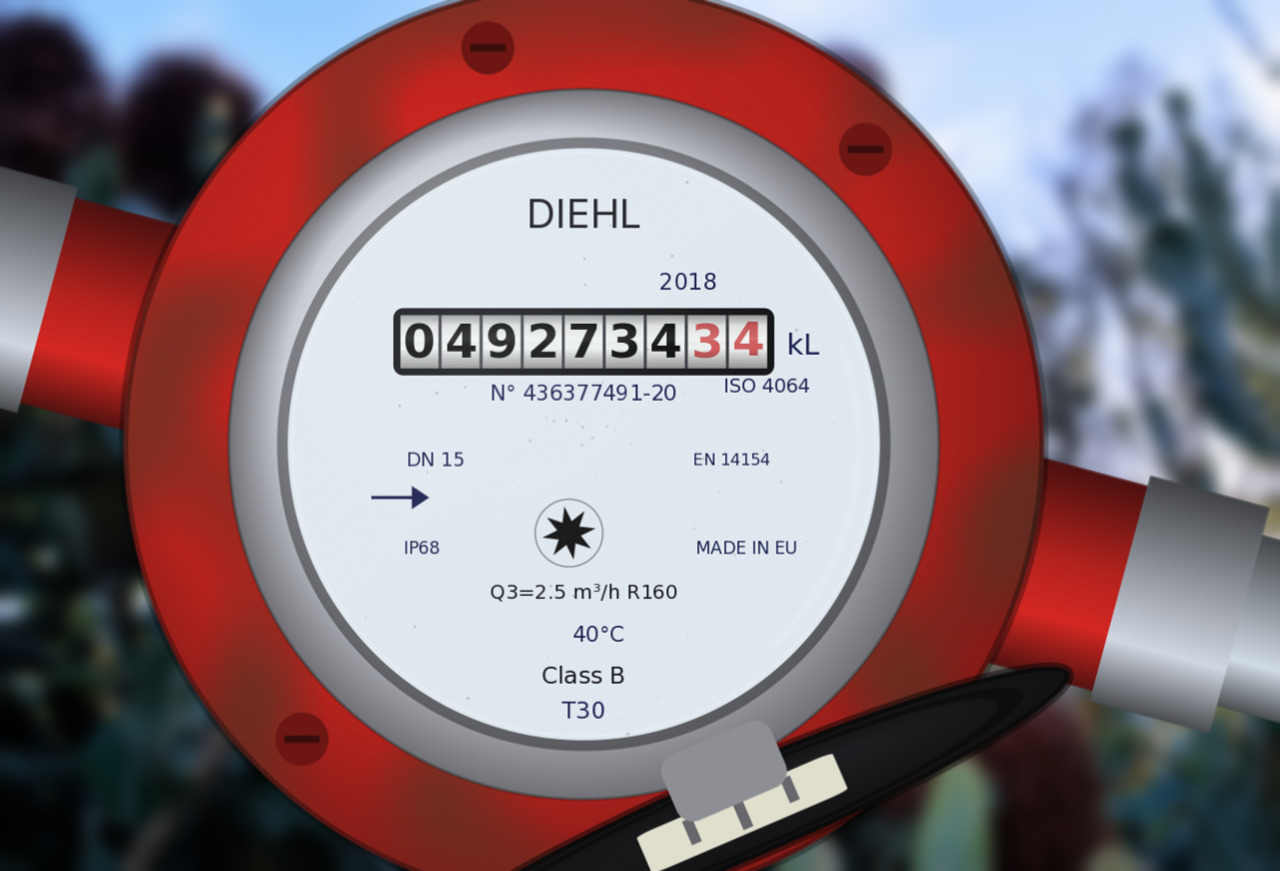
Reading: **492734.34** kL
